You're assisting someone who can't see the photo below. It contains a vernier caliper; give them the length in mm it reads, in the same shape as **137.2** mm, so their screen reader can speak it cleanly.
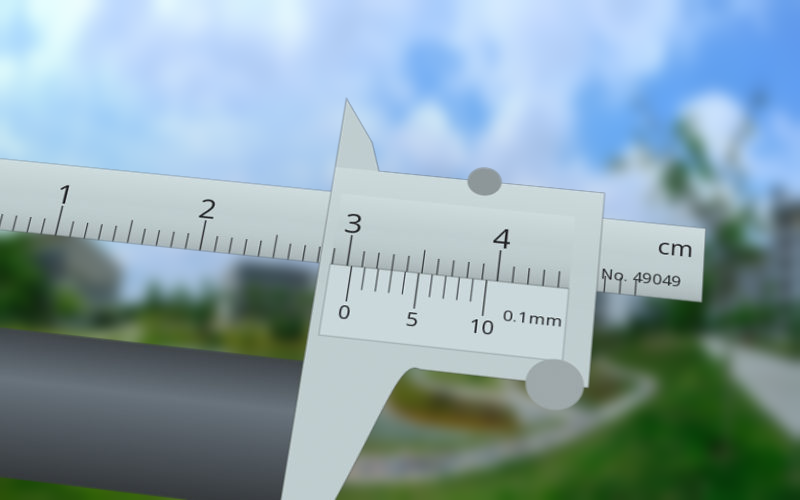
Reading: **30.3** mm
